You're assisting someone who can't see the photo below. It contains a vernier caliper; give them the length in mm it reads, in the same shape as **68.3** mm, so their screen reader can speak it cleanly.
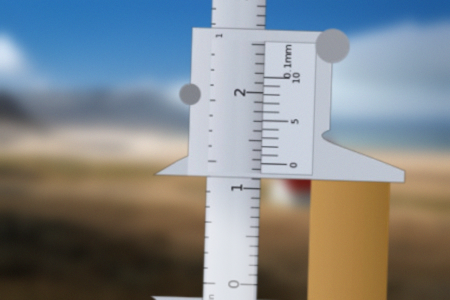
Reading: **12.6** mm
